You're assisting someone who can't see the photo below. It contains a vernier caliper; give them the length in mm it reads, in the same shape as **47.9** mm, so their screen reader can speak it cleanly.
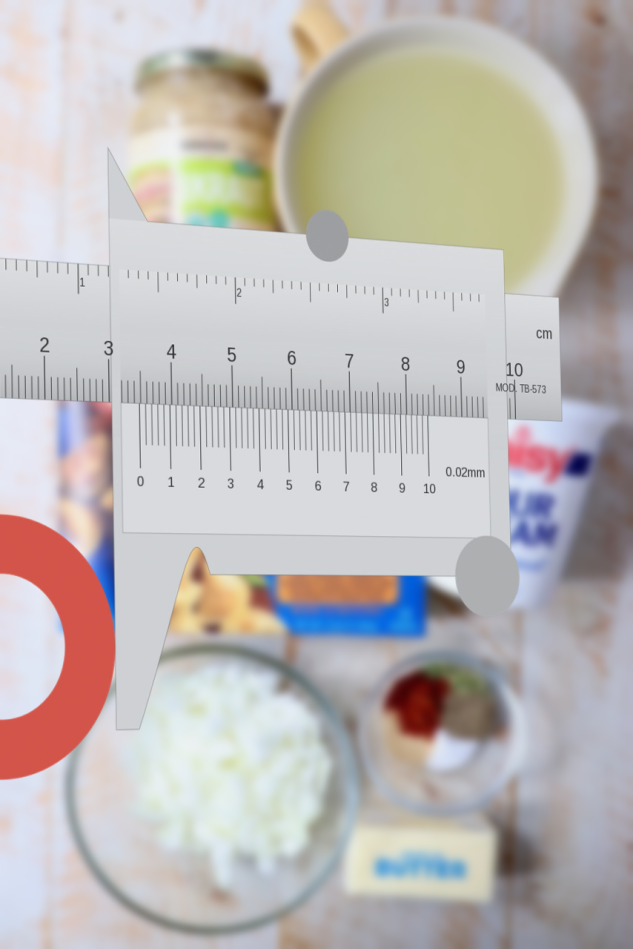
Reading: **34.8** mm
